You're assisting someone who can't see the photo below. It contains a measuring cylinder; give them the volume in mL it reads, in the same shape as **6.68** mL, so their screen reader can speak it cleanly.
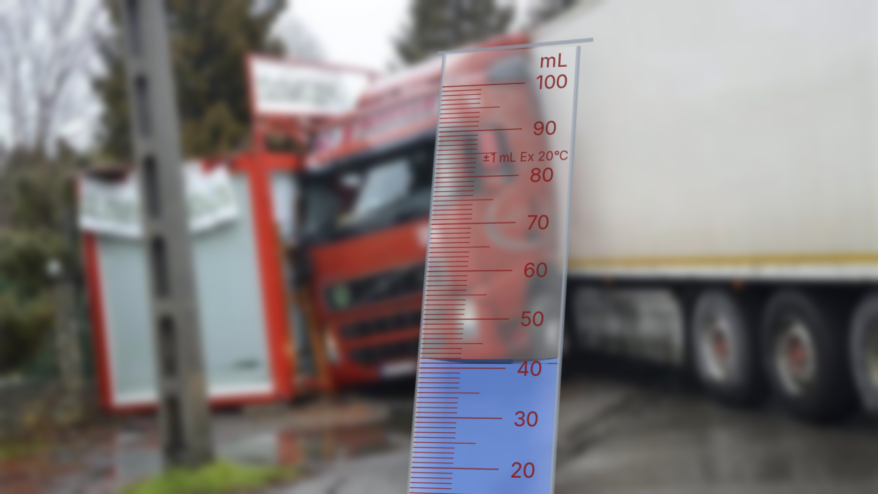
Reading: **41** mL
